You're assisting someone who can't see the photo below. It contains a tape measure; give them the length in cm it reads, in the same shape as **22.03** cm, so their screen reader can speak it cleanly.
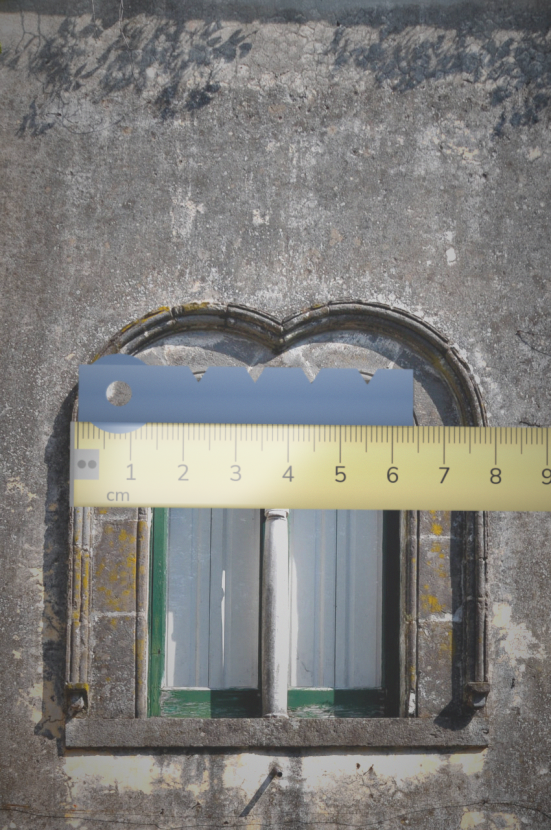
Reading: **6.4** cm
